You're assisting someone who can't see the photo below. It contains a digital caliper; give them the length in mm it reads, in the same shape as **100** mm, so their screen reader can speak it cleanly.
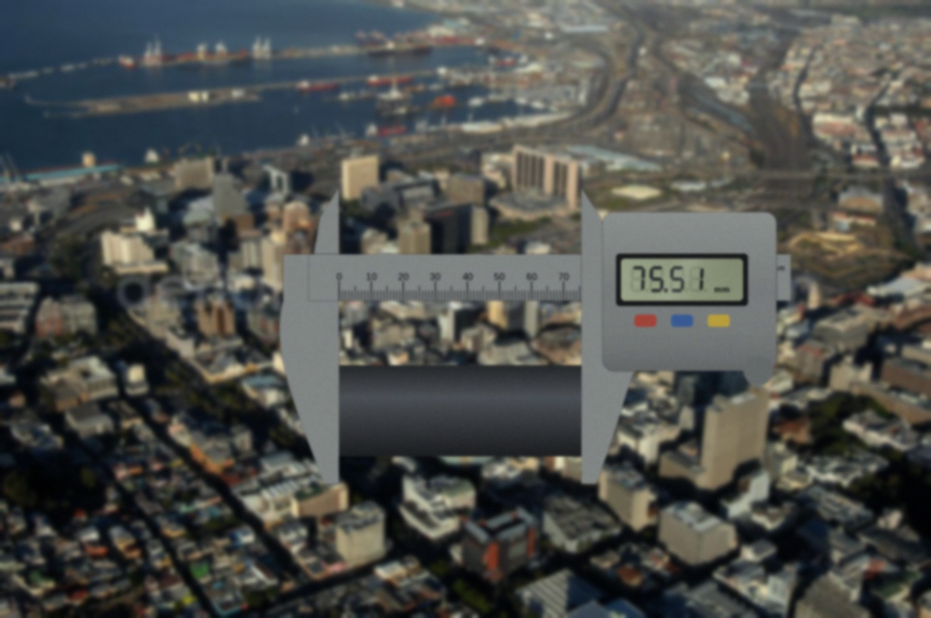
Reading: **75.51** mm
